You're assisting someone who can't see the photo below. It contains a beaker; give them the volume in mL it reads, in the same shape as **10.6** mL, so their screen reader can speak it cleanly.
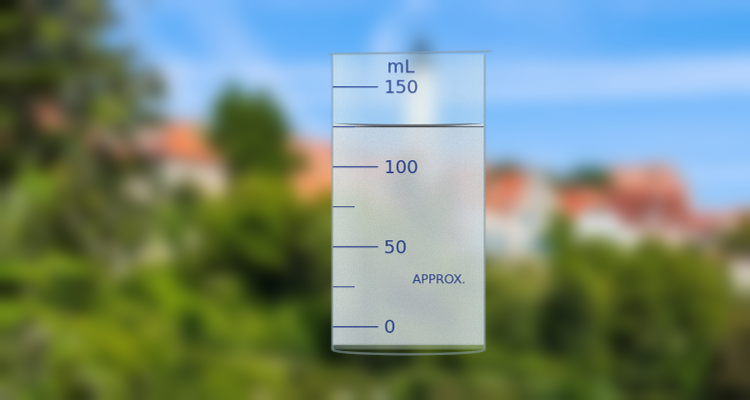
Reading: **125** mL
